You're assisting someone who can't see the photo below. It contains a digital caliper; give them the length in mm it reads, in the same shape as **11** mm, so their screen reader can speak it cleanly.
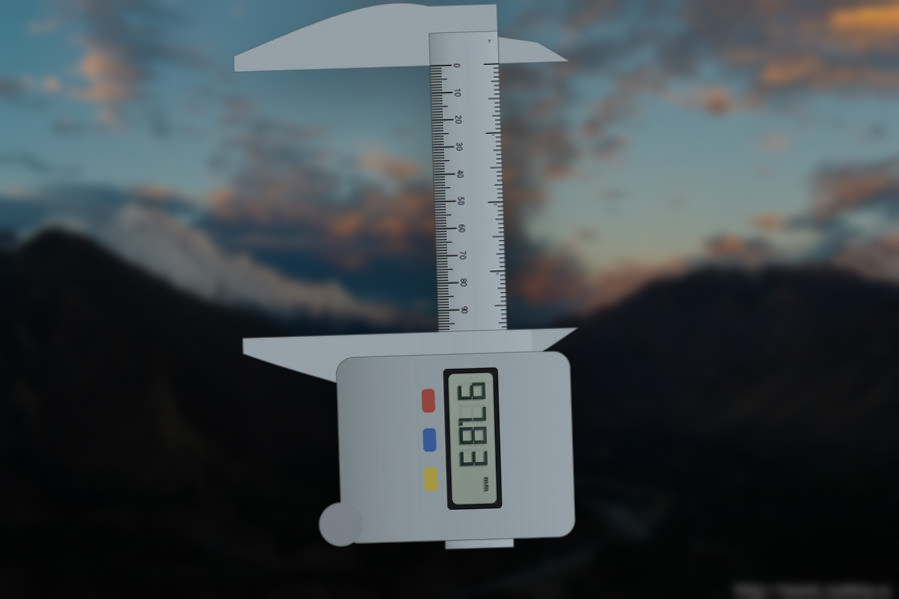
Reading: **97.83** mm
